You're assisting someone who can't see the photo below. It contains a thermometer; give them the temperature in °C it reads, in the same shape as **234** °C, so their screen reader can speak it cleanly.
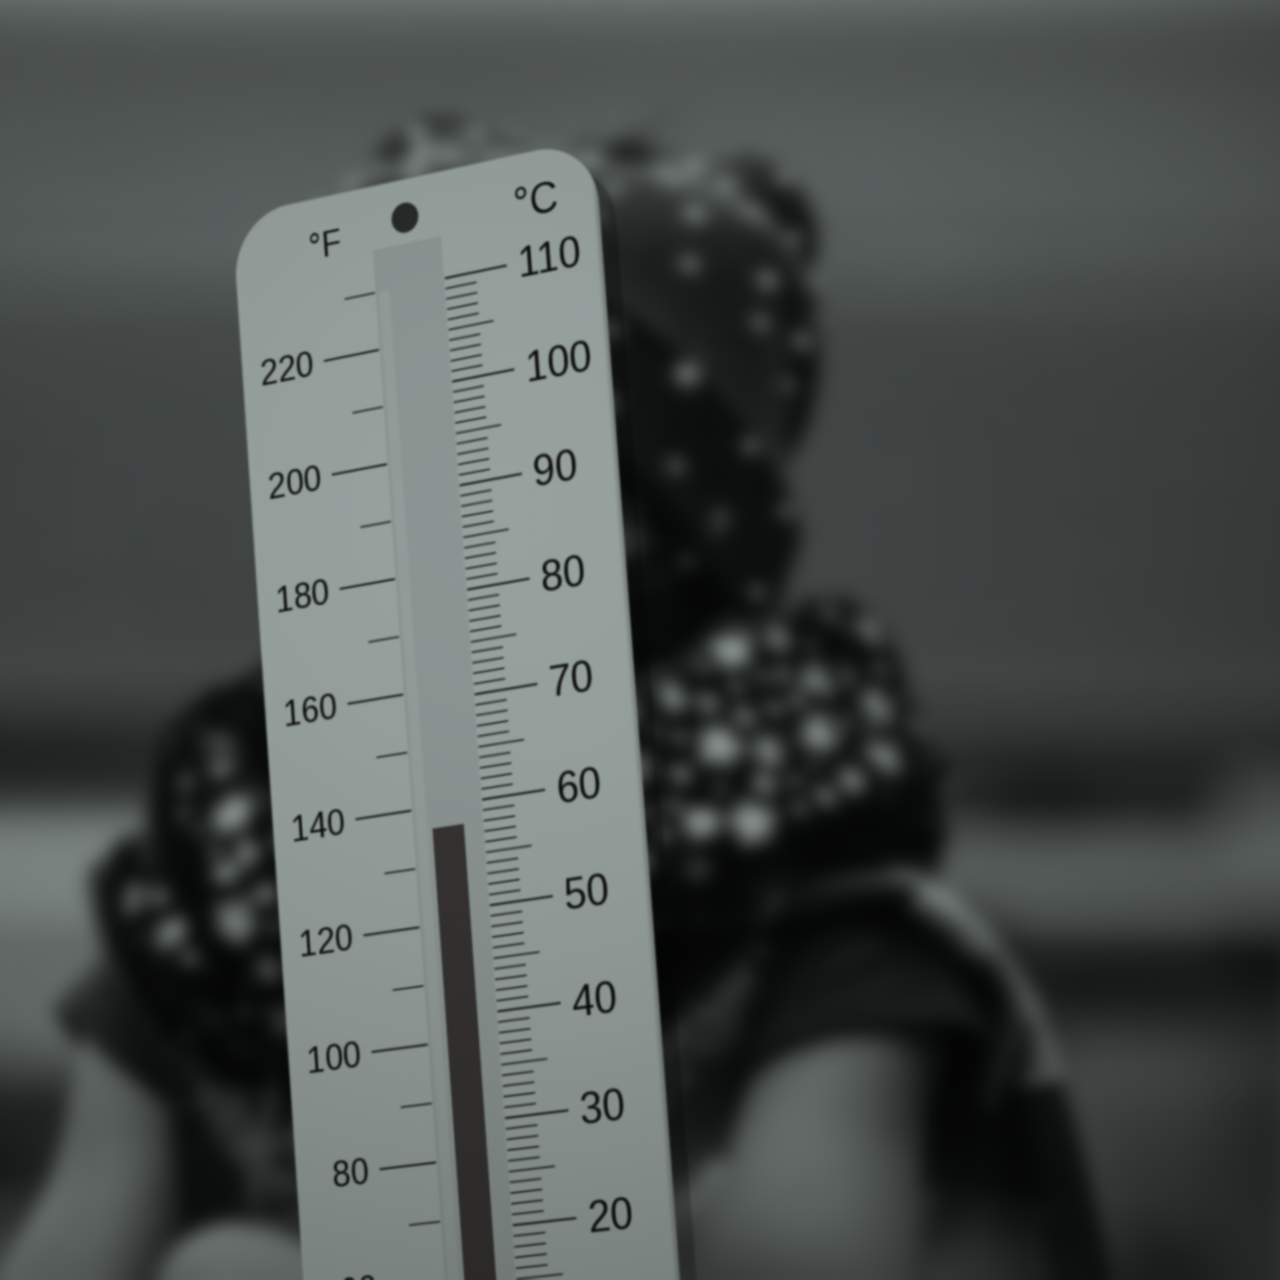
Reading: **58** °C
